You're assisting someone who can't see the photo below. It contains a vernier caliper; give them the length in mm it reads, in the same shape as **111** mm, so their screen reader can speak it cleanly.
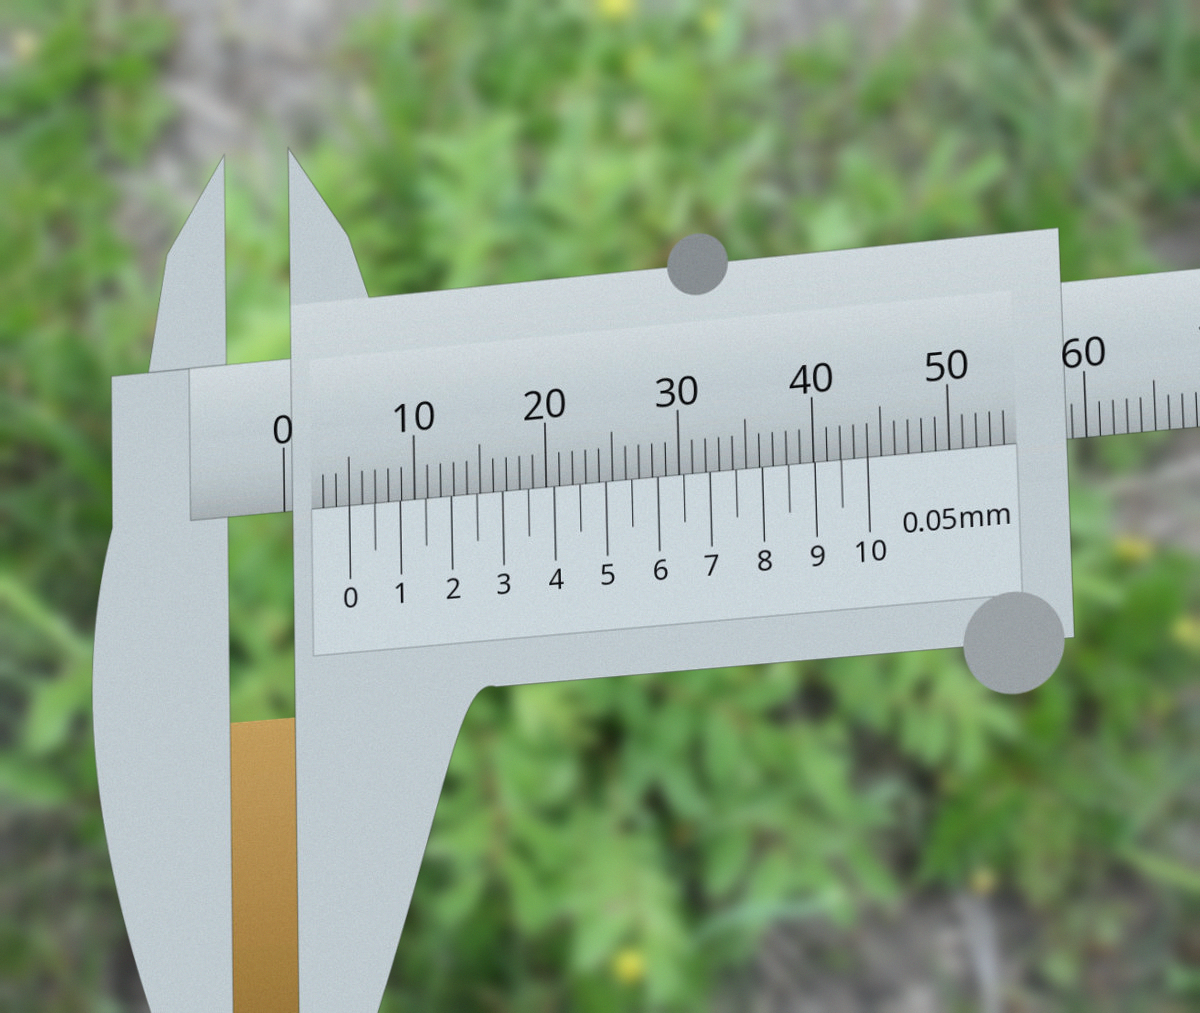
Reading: **5.0** mm
